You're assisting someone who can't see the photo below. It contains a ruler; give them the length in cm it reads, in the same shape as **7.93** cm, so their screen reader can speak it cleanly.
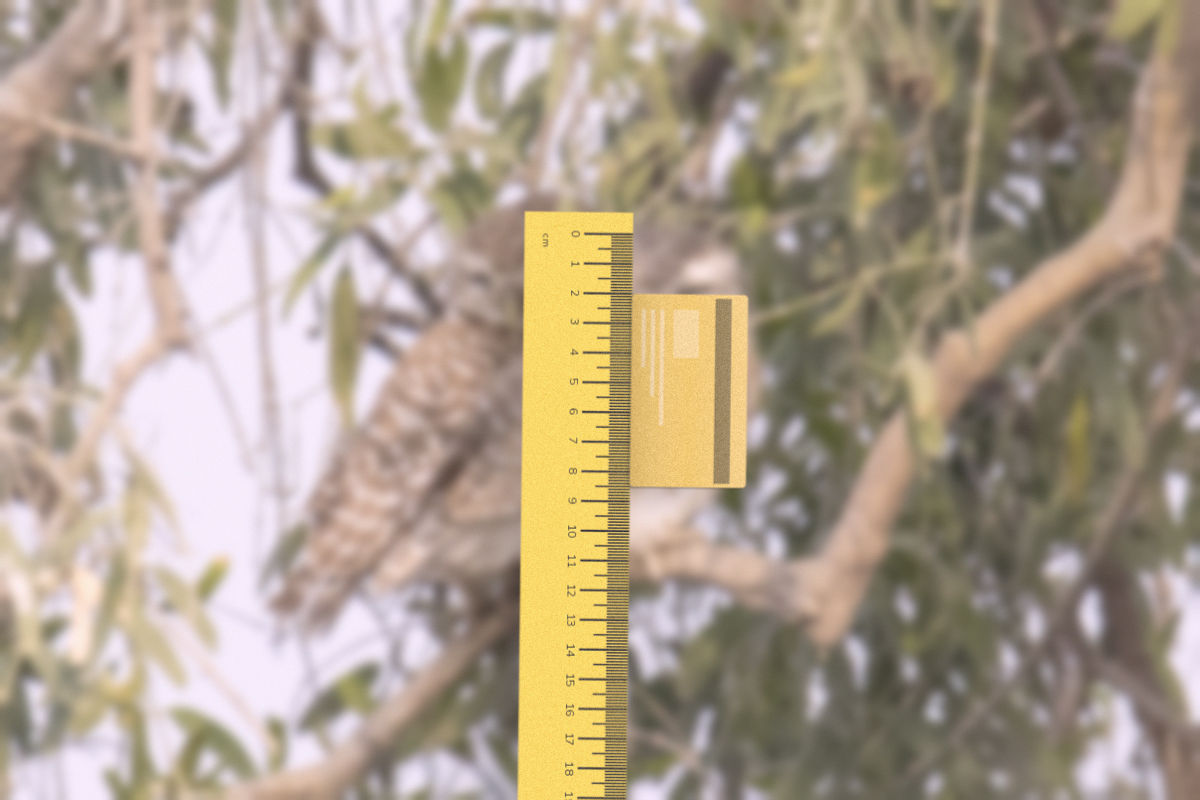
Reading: **6.5** cm
